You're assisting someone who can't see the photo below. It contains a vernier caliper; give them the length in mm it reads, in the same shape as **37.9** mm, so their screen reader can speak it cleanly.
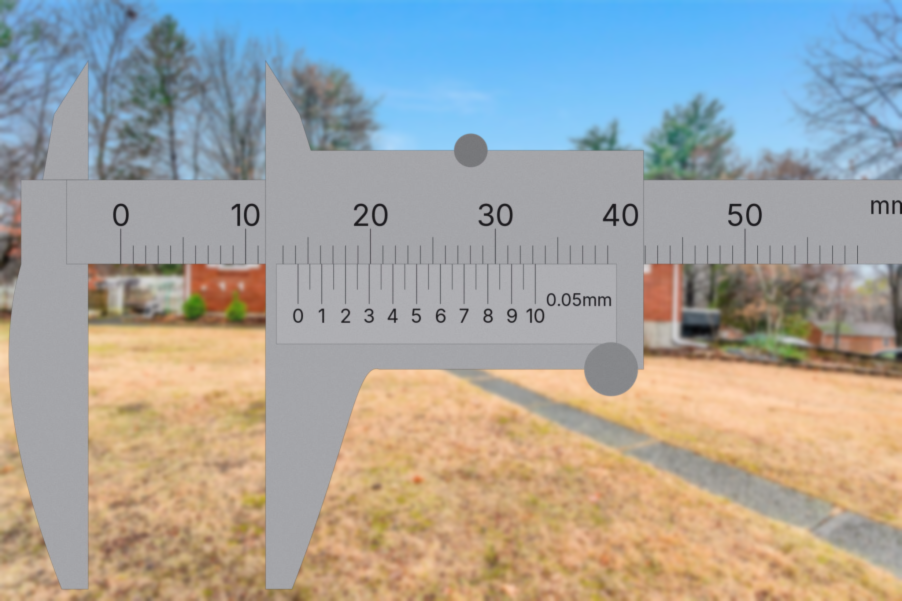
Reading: **14.2** mm
